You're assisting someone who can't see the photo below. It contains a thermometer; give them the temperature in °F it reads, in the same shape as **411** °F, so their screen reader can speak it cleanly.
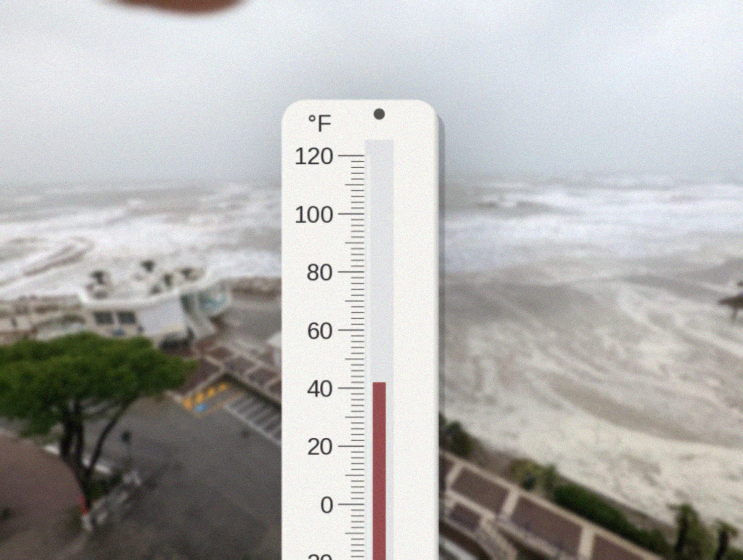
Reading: **42** °F
